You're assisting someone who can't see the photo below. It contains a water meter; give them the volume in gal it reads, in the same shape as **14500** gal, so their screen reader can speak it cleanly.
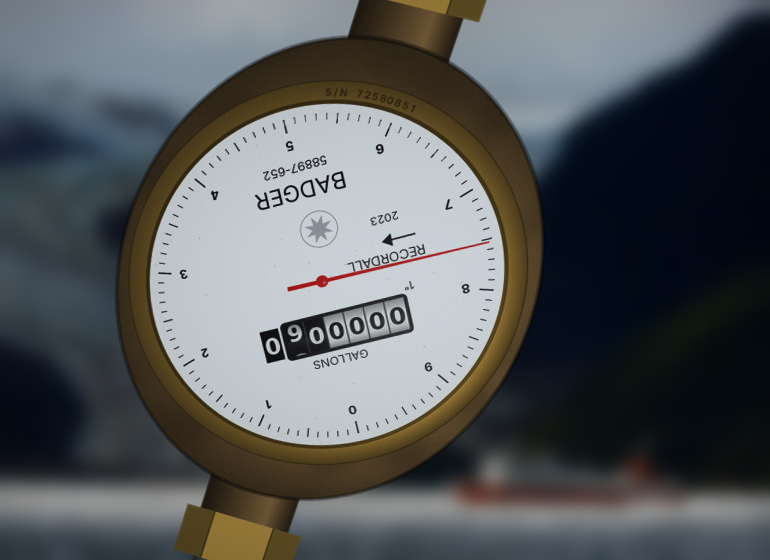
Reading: **57.5** gal
